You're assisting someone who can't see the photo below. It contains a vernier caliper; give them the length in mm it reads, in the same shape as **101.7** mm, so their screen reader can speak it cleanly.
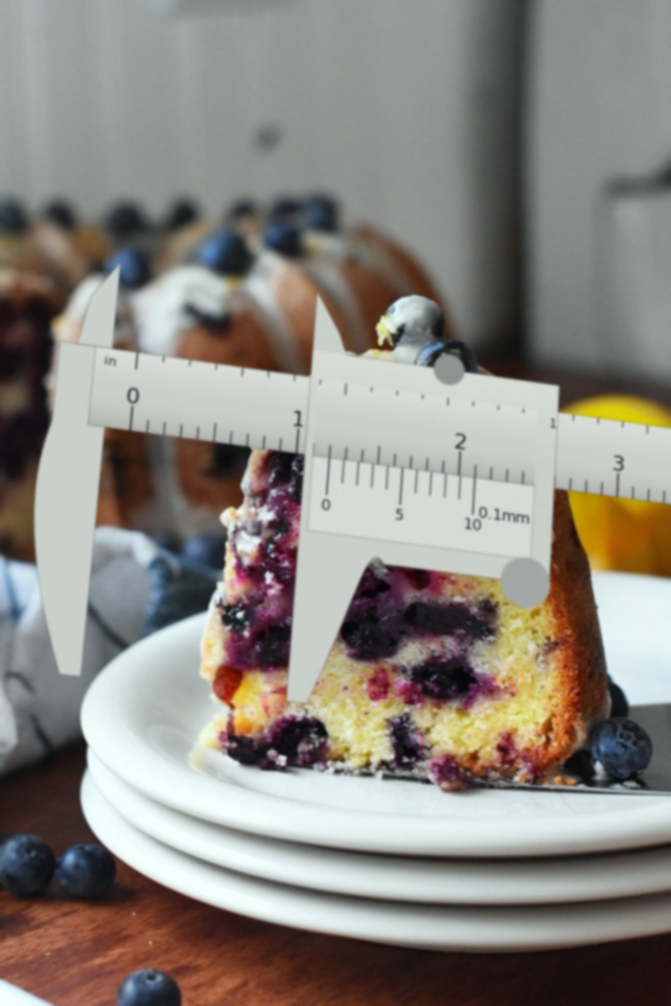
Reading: **12.0** mm
